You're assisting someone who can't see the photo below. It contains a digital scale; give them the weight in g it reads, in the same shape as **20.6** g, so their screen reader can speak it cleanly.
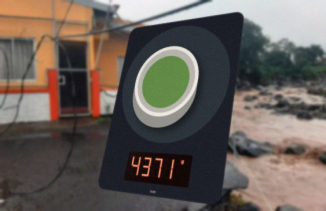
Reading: **4371** g
